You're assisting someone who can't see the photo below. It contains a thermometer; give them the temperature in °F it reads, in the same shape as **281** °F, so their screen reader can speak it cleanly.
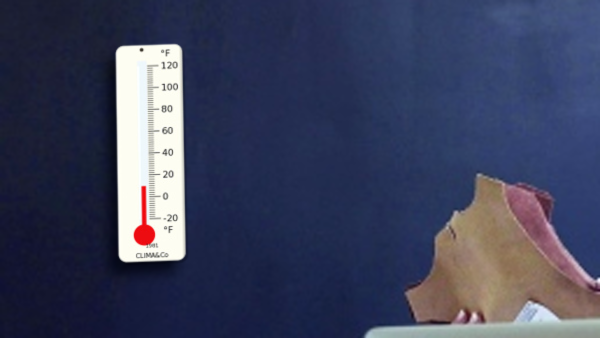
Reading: **10** °F
